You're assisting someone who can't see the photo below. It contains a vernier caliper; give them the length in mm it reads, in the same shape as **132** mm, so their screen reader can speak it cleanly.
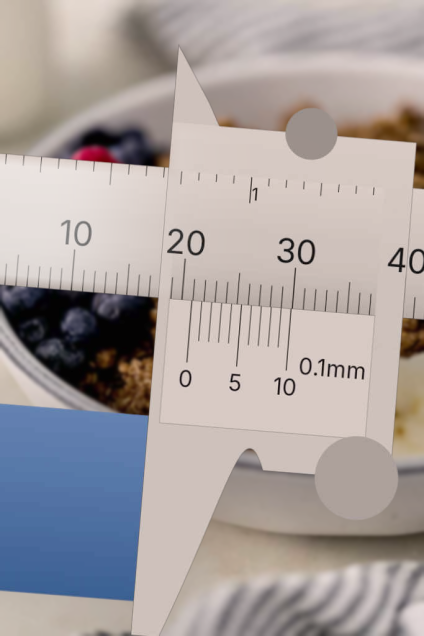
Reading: **20.9** mm
